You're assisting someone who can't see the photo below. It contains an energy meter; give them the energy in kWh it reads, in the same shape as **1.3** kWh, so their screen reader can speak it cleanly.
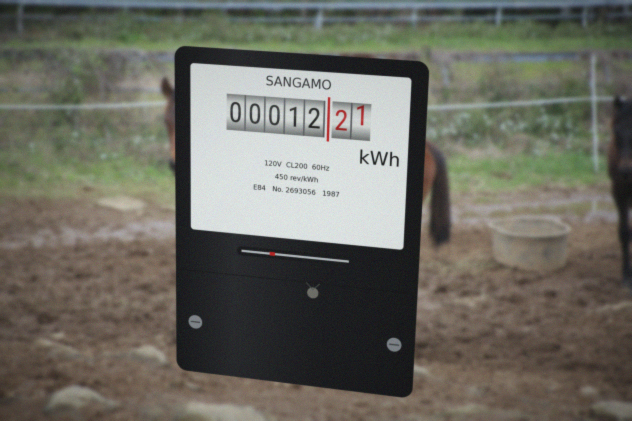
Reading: **12.21** kWh
